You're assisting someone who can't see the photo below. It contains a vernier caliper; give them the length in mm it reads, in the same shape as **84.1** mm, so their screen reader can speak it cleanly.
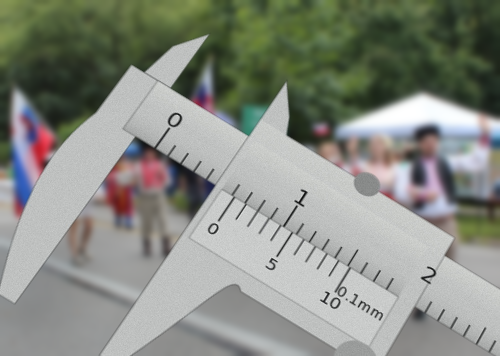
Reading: **6.2** mm
